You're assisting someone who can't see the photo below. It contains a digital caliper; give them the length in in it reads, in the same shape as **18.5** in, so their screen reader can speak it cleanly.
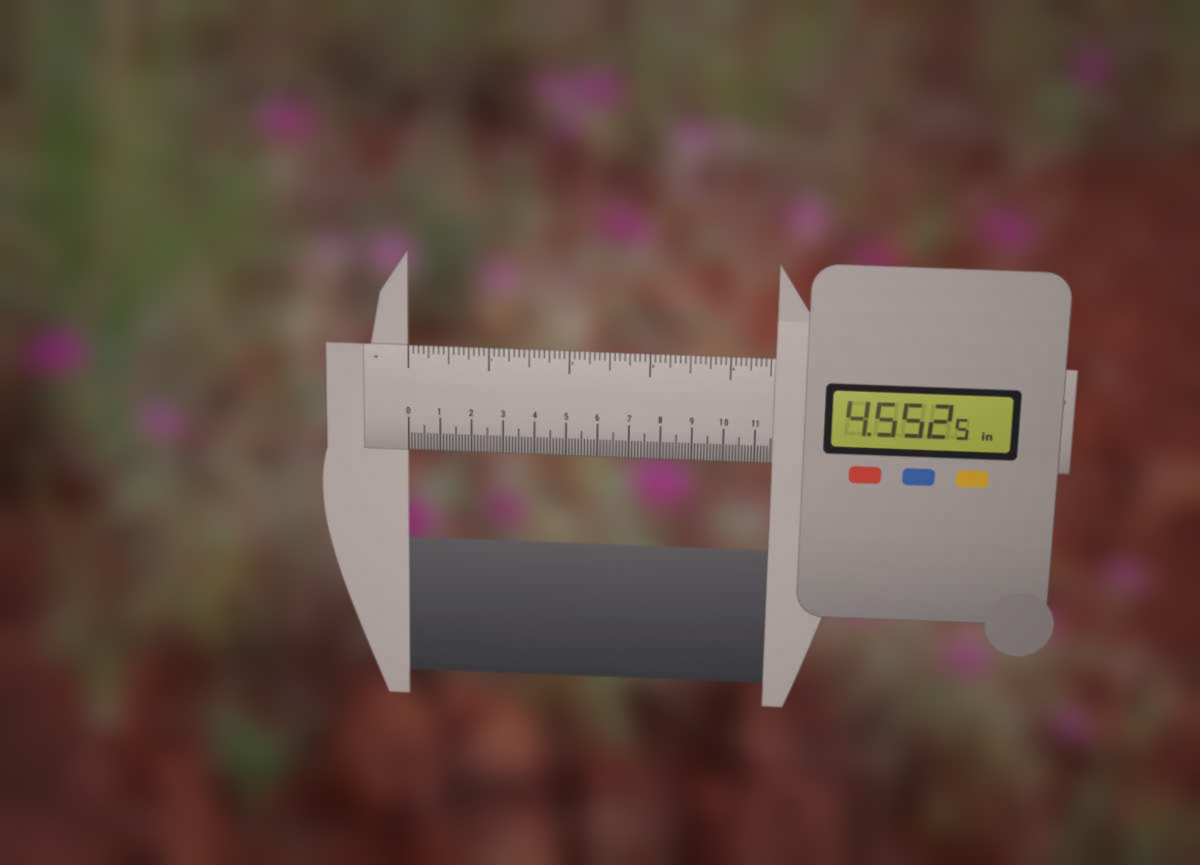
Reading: **4.5525** in
